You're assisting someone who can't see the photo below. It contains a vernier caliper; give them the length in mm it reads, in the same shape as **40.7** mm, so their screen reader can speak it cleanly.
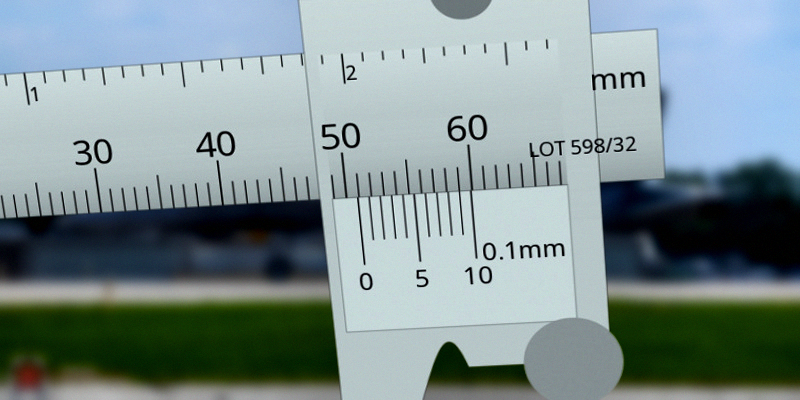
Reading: **50.9** mm
